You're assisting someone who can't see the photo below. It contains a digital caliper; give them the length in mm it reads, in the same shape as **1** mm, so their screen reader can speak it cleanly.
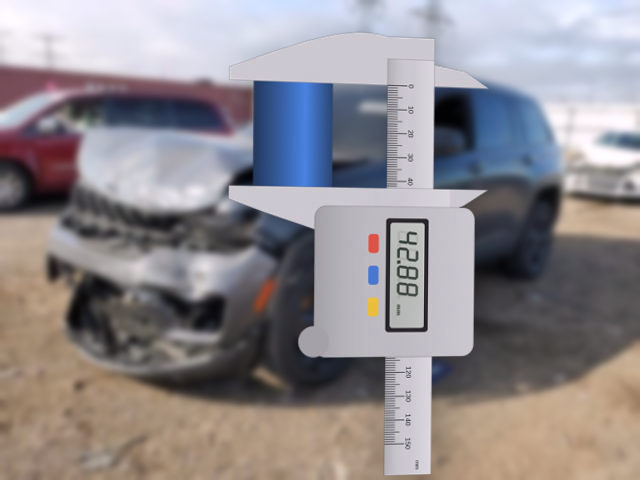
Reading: **42.88** mm
